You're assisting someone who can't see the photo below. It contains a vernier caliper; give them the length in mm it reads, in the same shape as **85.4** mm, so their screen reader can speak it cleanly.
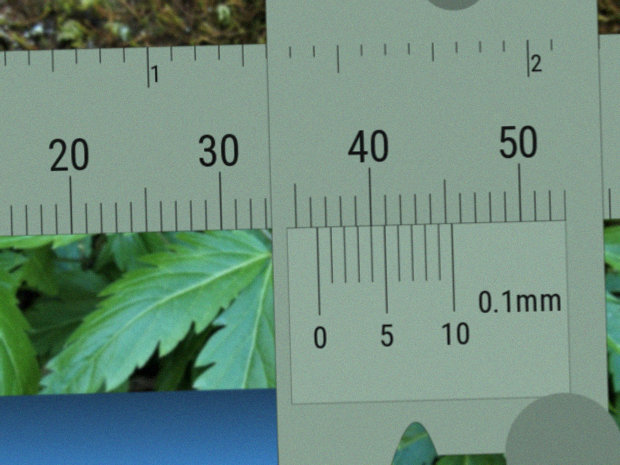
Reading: **36.4** mm
